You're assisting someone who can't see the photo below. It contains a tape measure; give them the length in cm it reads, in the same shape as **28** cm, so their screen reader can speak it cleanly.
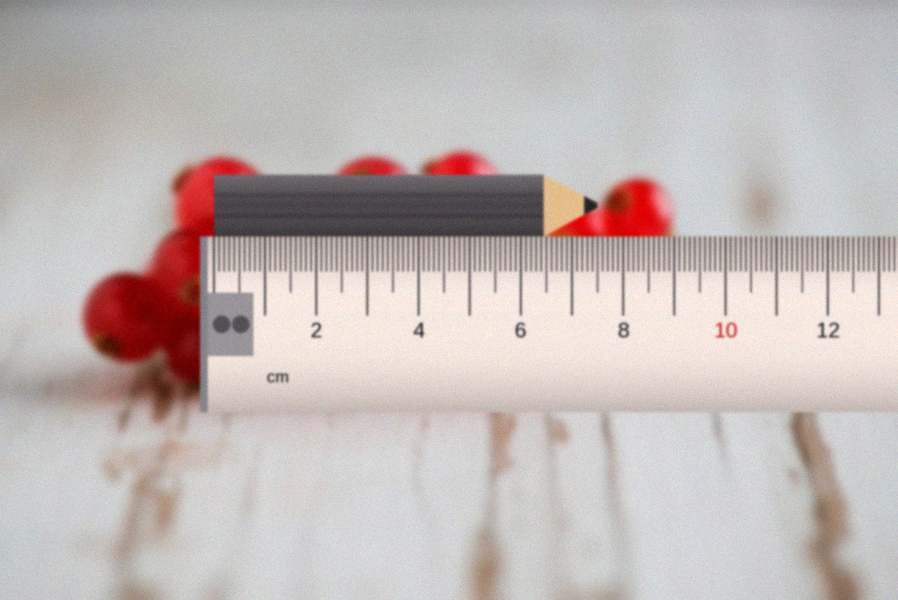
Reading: **7.5** cm
